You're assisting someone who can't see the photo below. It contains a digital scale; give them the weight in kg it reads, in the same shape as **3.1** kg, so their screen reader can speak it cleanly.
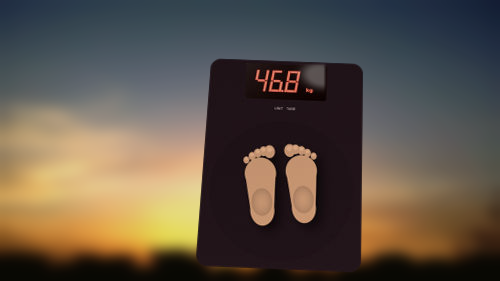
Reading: **46.8** kg
